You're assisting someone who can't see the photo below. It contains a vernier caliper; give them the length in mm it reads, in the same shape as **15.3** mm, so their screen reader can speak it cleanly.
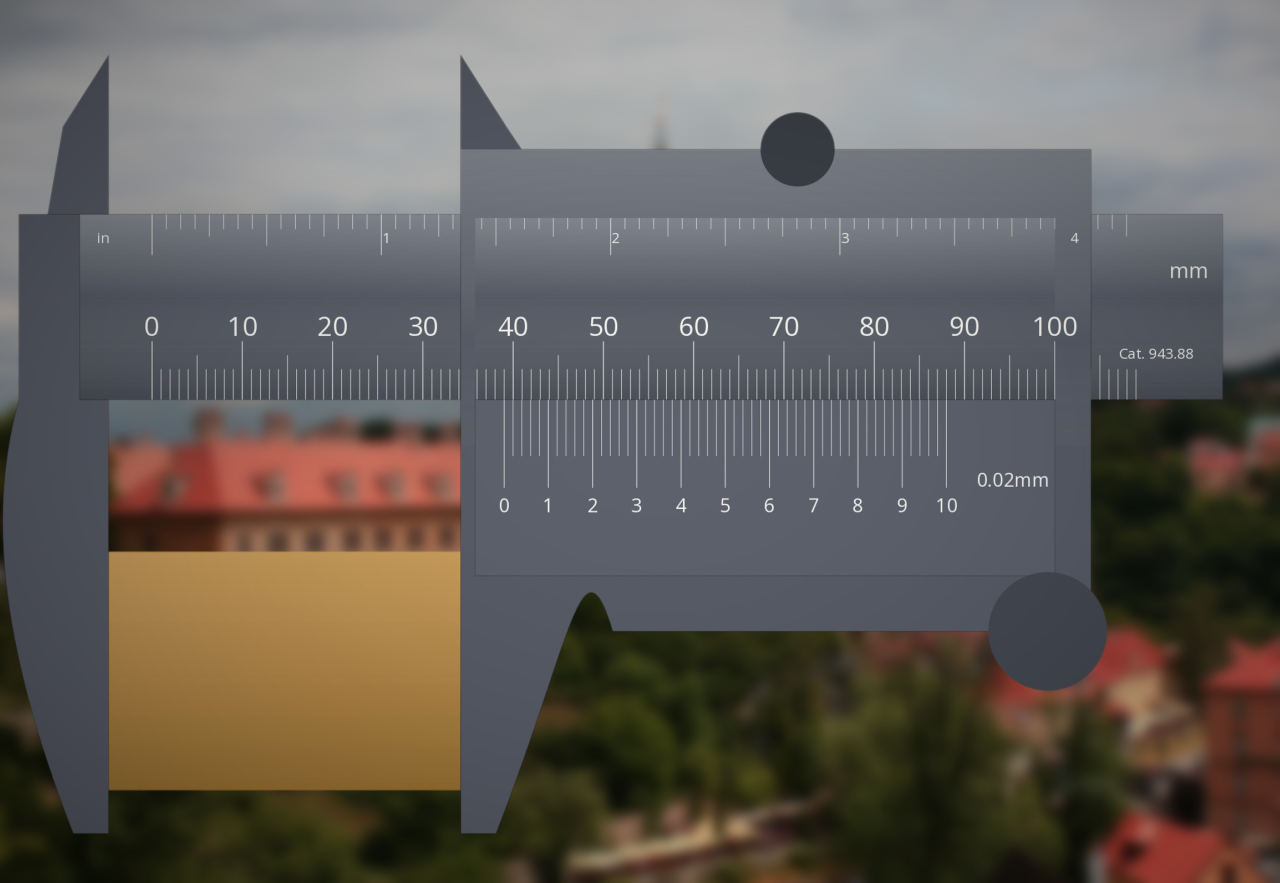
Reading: **39.0** mm
